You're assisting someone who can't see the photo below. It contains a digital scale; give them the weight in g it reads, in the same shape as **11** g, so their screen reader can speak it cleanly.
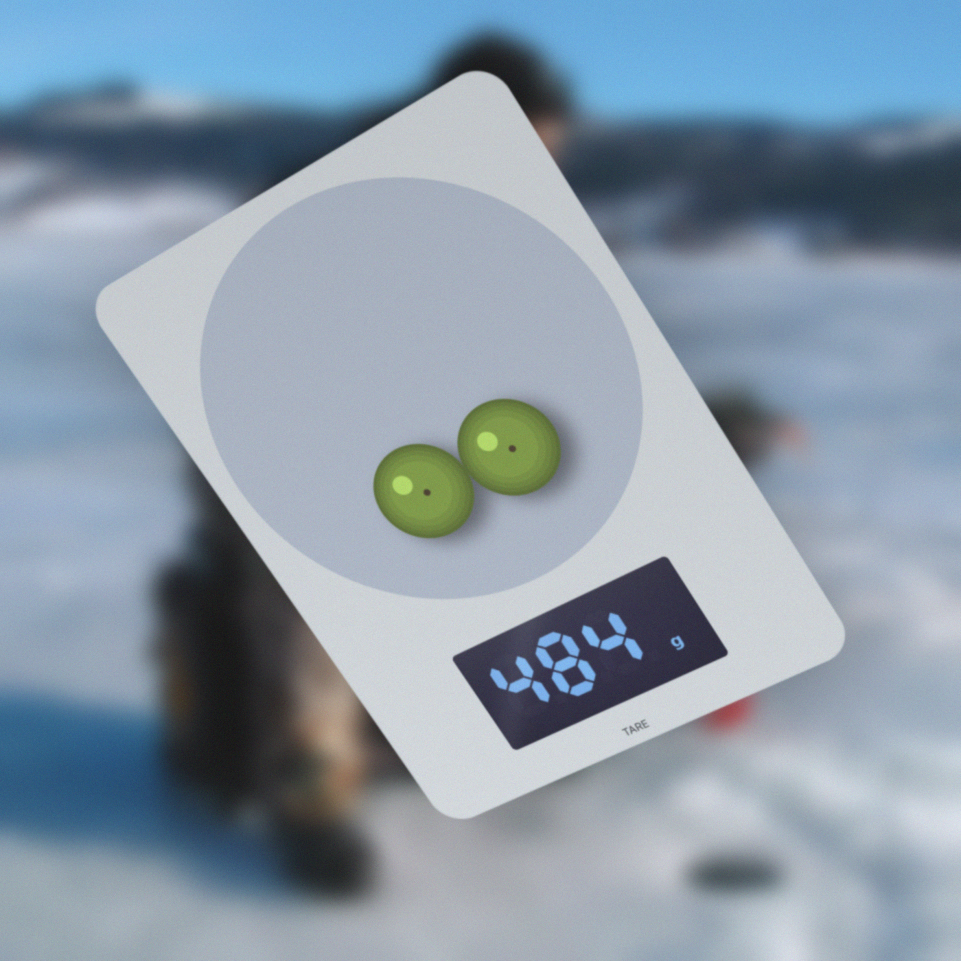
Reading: **484** g
